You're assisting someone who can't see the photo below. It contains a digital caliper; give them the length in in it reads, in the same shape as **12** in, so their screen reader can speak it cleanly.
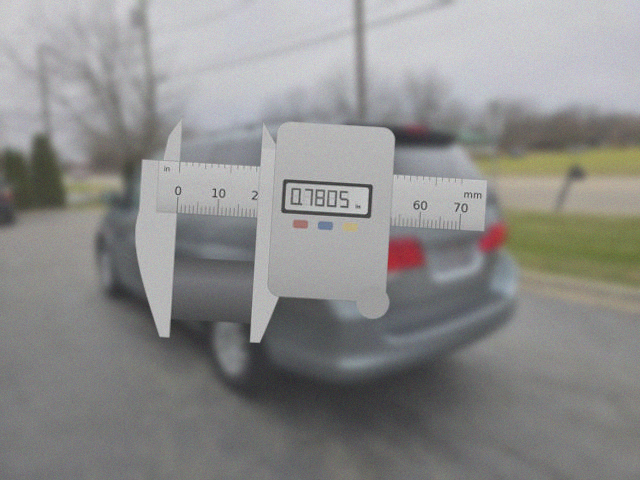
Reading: **0.7805** in
